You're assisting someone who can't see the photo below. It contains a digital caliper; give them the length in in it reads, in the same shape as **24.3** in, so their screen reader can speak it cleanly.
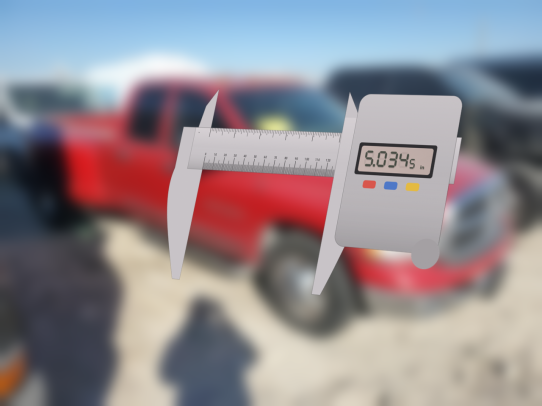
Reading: **5.0345** in
